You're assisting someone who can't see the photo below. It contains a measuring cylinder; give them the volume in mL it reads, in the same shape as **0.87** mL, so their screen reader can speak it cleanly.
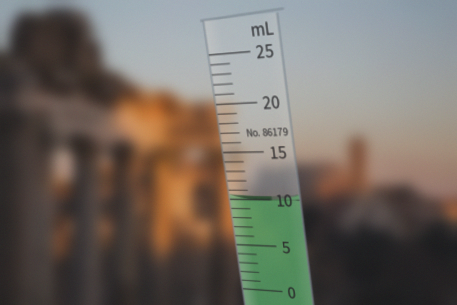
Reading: **10** mL
